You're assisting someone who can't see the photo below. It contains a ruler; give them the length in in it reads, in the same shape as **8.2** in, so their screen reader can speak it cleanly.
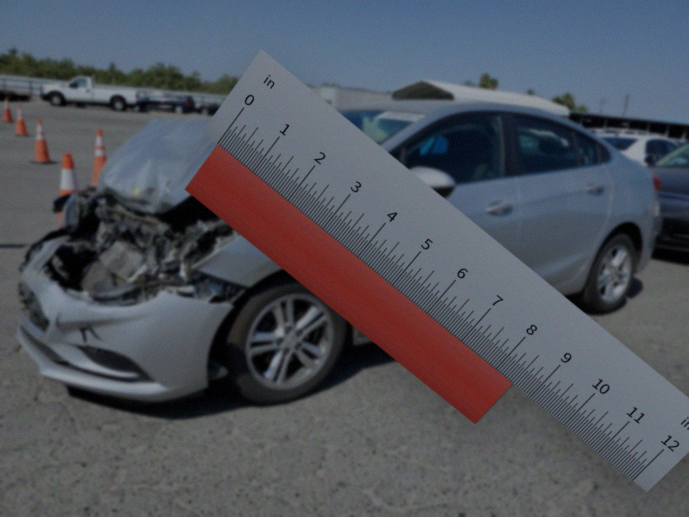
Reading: **8.5** in
